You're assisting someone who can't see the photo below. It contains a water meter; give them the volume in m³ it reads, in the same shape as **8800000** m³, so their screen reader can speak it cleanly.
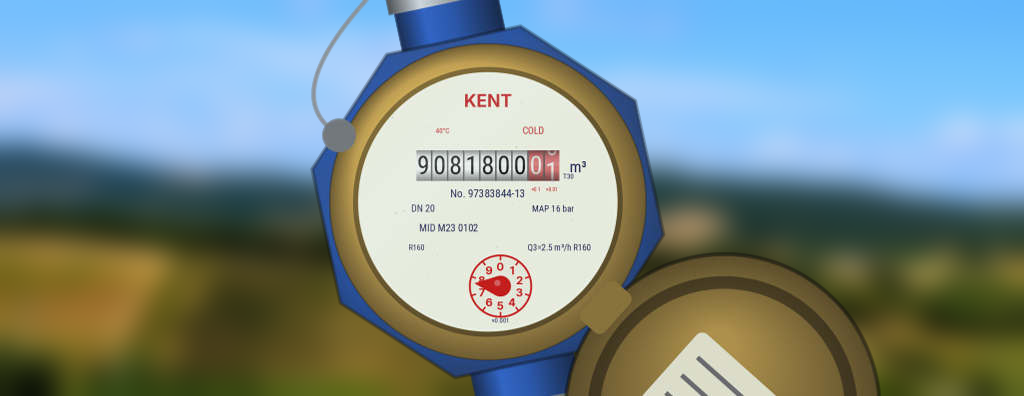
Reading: **9081800.007** m³
